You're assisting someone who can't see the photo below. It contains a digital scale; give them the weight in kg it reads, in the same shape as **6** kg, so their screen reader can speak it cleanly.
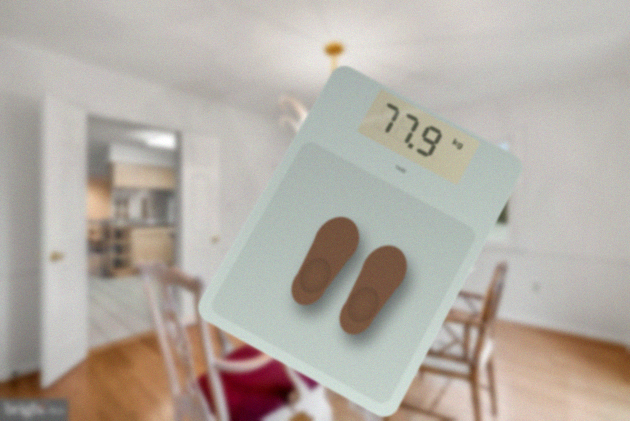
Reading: **77.9** kg
